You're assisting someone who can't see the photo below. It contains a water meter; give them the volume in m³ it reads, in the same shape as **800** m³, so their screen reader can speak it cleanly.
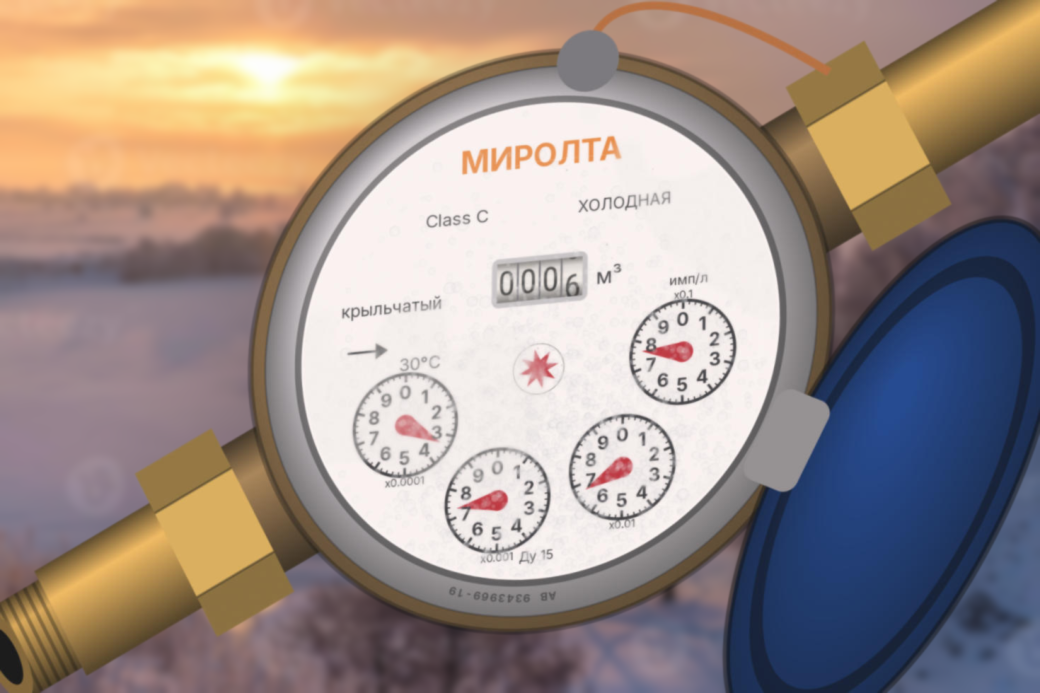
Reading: **5.7673** m³
